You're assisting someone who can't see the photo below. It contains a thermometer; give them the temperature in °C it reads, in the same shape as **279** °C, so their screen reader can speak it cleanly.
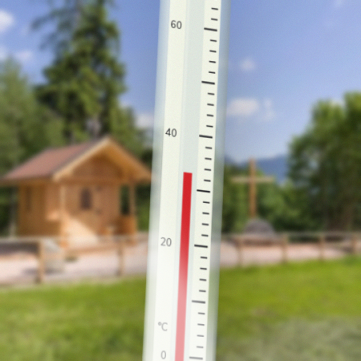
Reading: **33** °C
